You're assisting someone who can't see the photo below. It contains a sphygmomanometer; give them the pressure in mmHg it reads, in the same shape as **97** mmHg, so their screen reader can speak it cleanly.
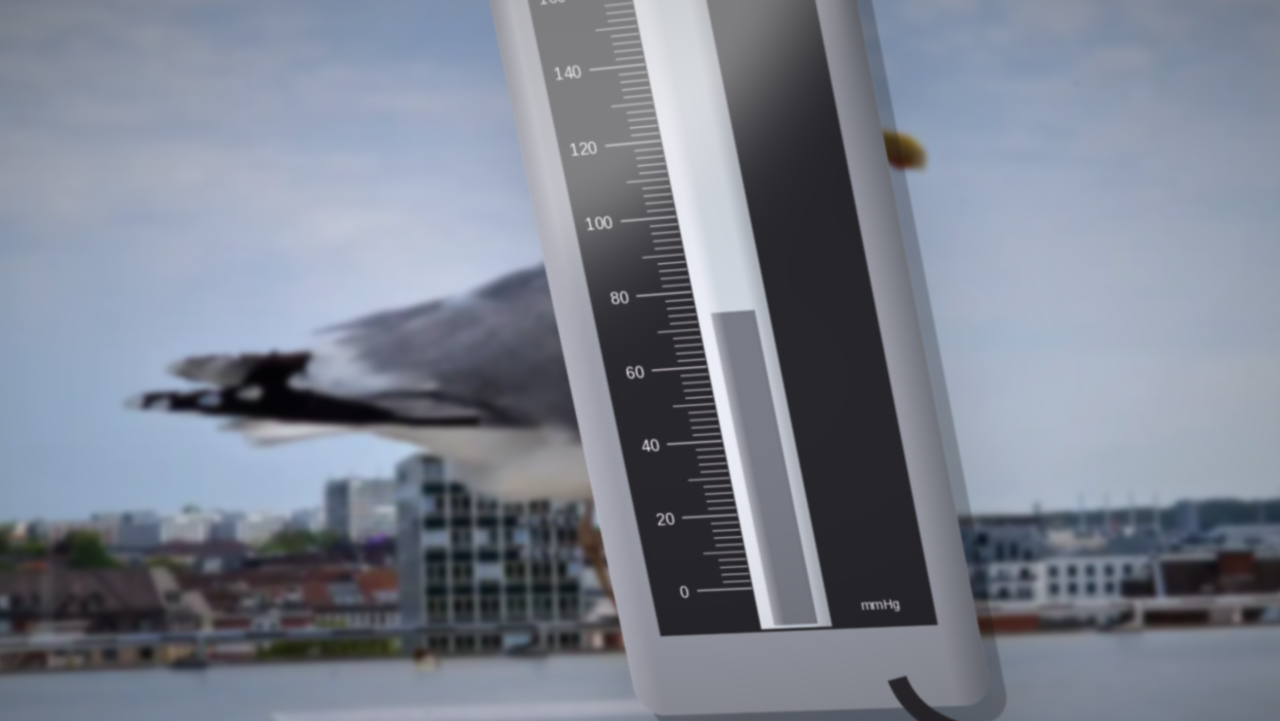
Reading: **74** mmHg
